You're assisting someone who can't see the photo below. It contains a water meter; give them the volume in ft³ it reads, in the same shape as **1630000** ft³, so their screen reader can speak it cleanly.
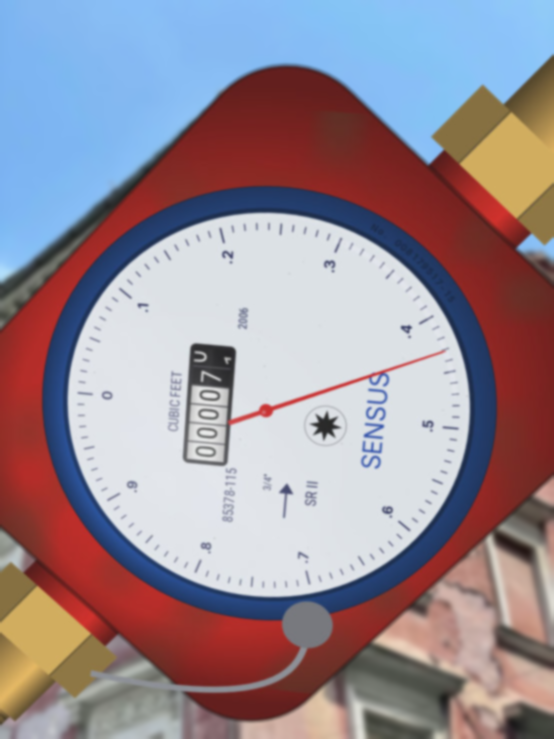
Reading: **70.43** ft³
